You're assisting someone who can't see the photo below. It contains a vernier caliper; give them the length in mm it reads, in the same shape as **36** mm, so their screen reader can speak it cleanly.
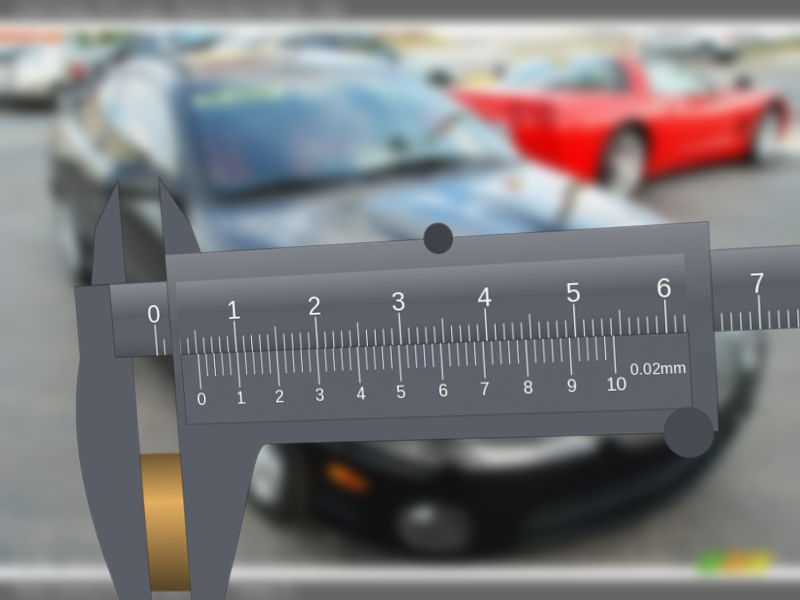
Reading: **5.2** mm
